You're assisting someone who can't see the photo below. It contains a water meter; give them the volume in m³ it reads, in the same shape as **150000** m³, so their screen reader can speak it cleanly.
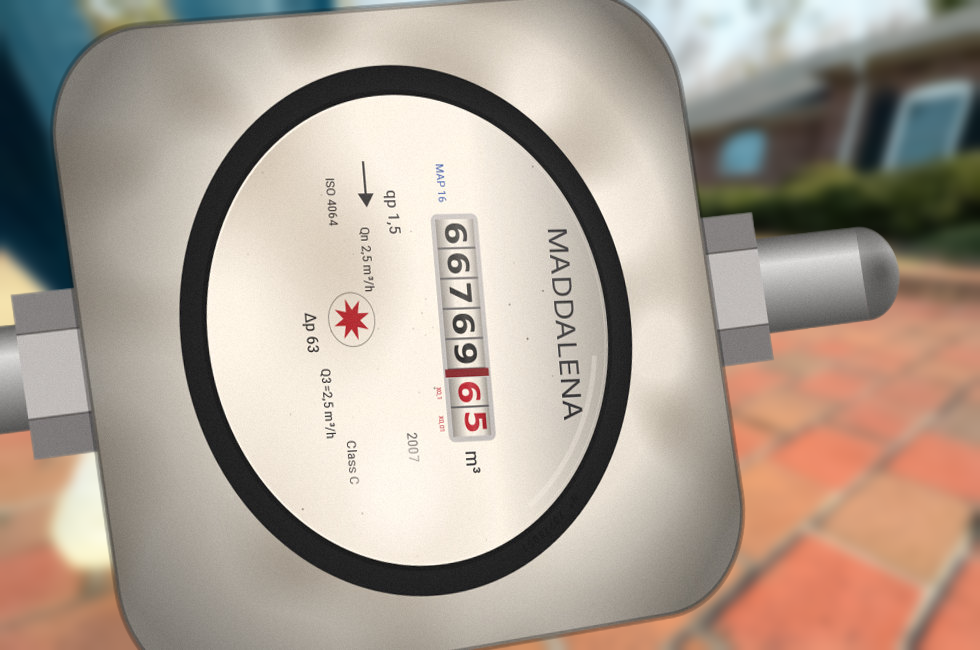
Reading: **66769.65** m³
